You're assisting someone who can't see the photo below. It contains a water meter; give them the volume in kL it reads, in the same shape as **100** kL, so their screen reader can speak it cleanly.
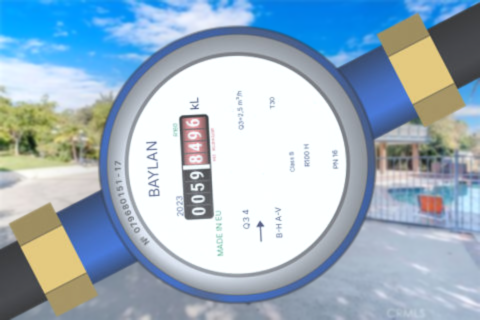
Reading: **59.8496** kL
